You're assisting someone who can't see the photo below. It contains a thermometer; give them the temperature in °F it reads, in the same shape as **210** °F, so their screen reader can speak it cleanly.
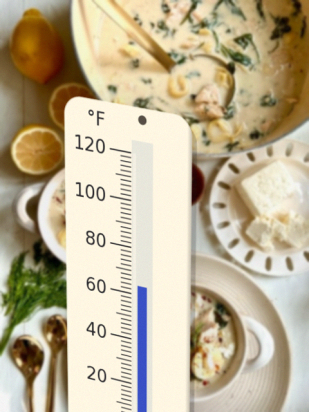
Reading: **64** °F
